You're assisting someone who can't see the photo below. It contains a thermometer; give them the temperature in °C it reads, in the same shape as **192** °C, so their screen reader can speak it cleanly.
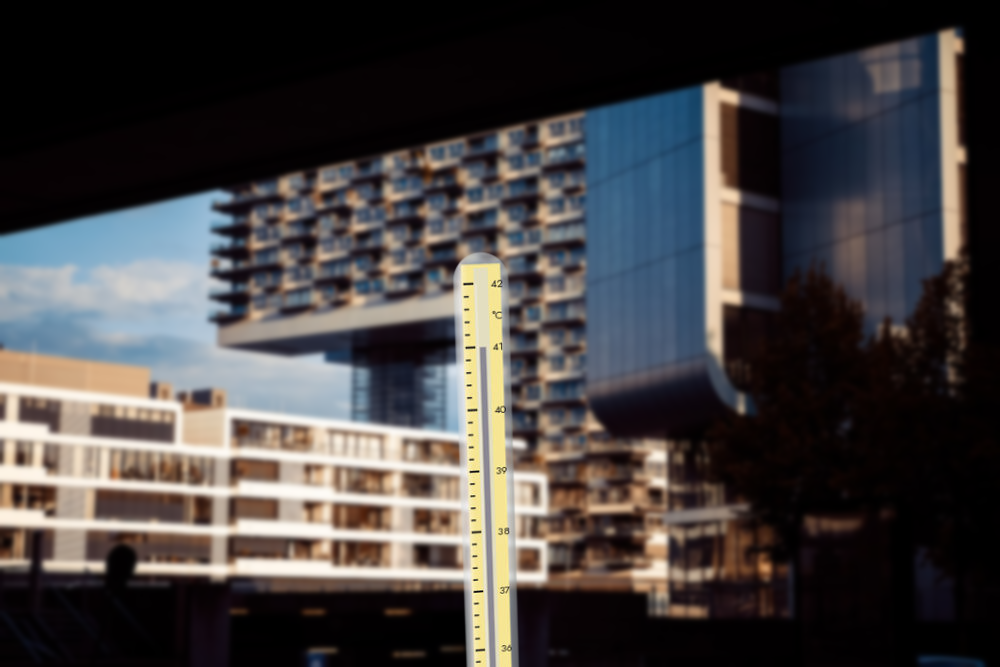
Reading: **41** °C
